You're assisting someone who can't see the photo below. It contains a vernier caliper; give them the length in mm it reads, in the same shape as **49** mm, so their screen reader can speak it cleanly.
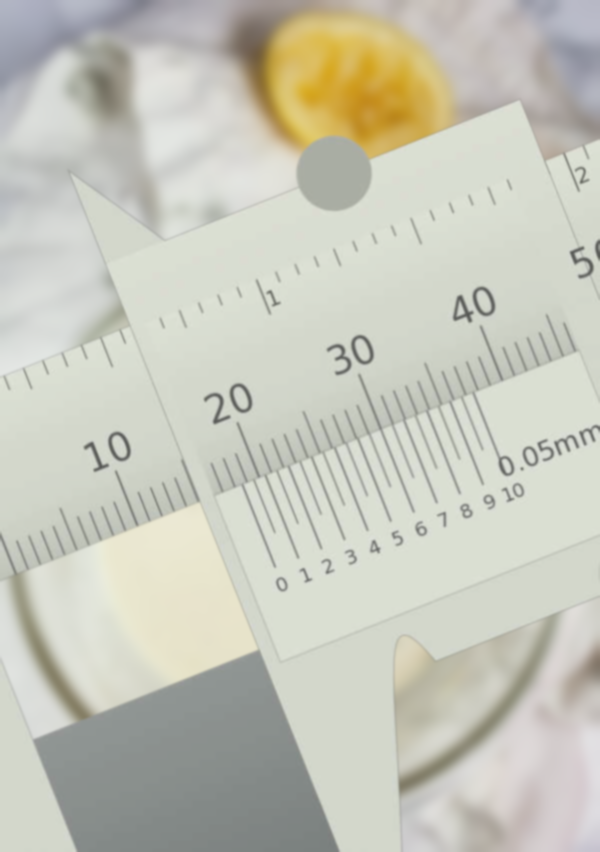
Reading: **18.6** mm
